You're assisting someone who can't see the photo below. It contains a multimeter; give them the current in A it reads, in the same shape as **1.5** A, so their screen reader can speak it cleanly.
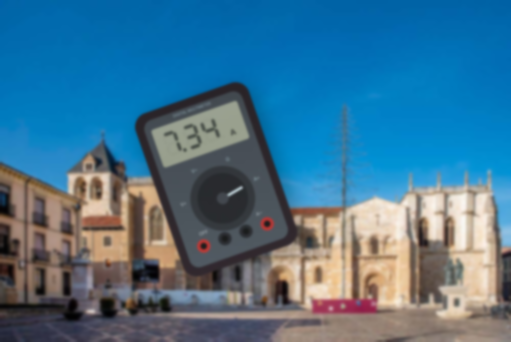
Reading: **7.34** A
